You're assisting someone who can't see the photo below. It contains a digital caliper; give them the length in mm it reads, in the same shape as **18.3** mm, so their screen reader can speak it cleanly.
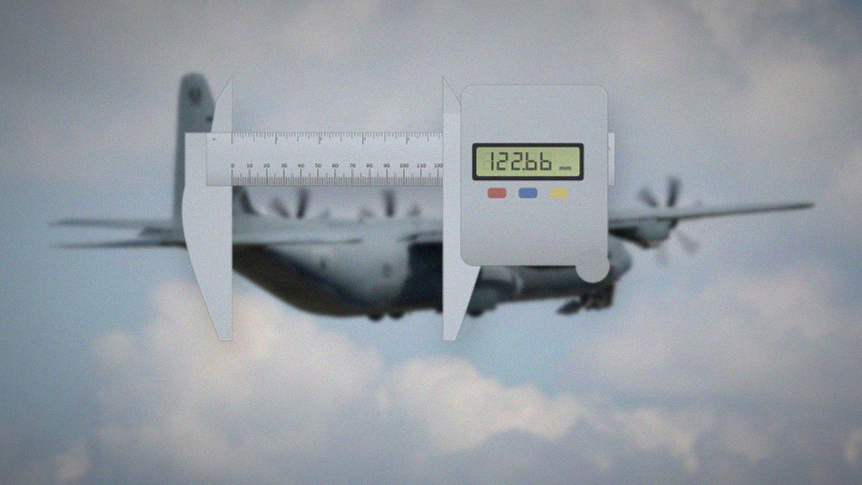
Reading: **122.66** mm
